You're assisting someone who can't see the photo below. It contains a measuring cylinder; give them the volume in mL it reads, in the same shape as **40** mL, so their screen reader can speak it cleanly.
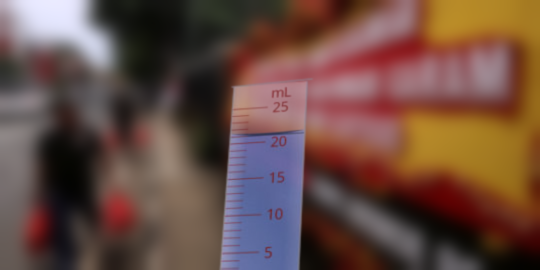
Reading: **21** mL
